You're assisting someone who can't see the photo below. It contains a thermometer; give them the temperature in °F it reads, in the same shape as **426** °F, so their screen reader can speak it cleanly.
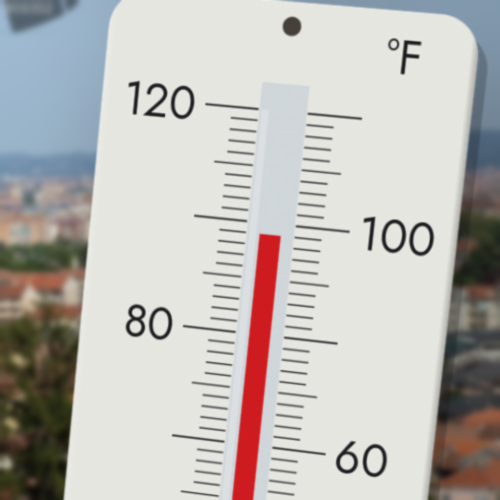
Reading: **98** °F
